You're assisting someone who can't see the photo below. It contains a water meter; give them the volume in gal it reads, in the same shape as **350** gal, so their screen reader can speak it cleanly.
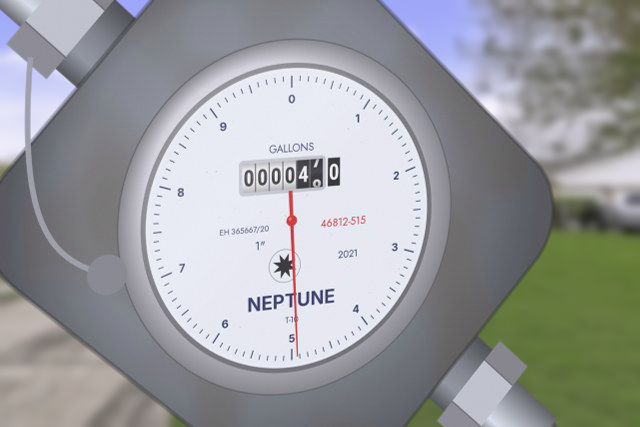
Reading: **474.9** gal
